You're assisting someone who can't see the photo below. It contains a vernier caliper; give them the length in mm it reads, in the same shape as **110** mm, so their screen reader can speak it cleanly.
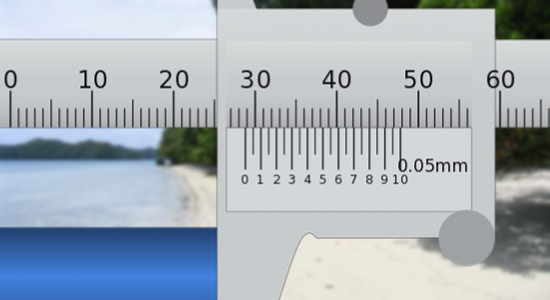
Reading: **28.8** mm
